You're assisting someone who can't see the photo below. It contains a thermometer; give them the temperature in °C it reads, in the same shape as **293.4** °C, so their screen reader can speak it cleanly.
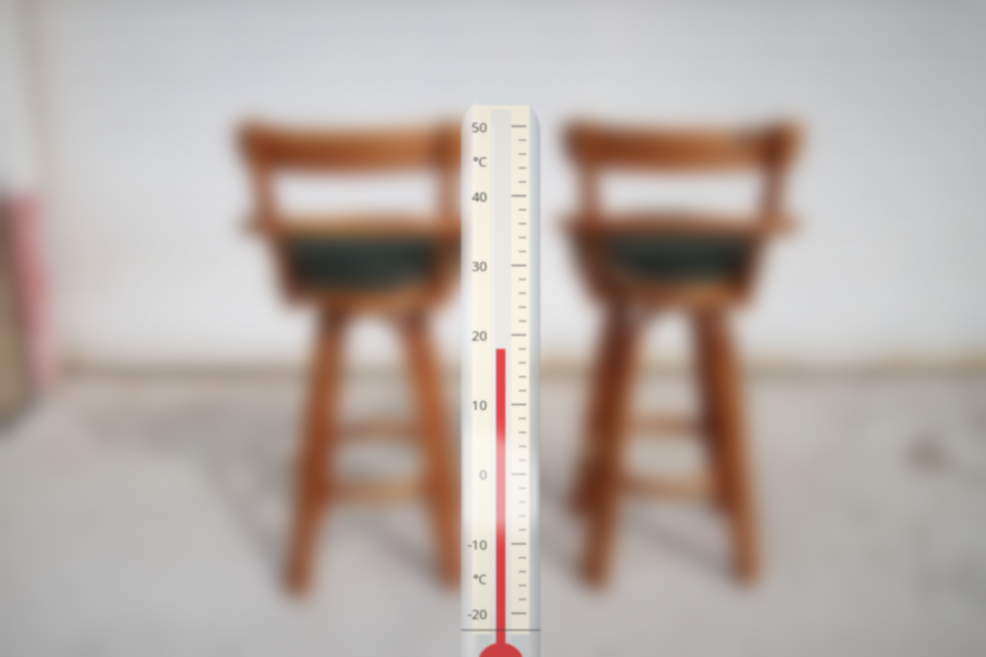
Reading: **18** °C
